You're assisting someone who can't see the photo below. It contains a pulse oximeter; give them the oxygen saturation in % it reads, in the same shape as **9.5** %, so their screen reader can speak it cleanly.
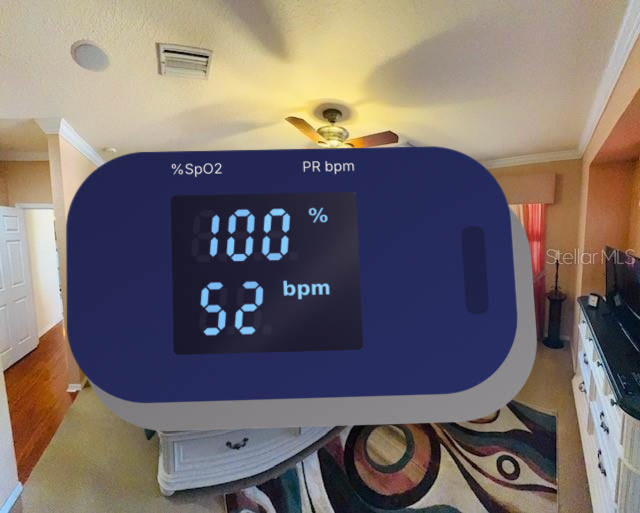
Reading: **100** %
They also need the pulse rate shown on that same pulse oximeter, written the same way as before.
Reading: **52** bpm
